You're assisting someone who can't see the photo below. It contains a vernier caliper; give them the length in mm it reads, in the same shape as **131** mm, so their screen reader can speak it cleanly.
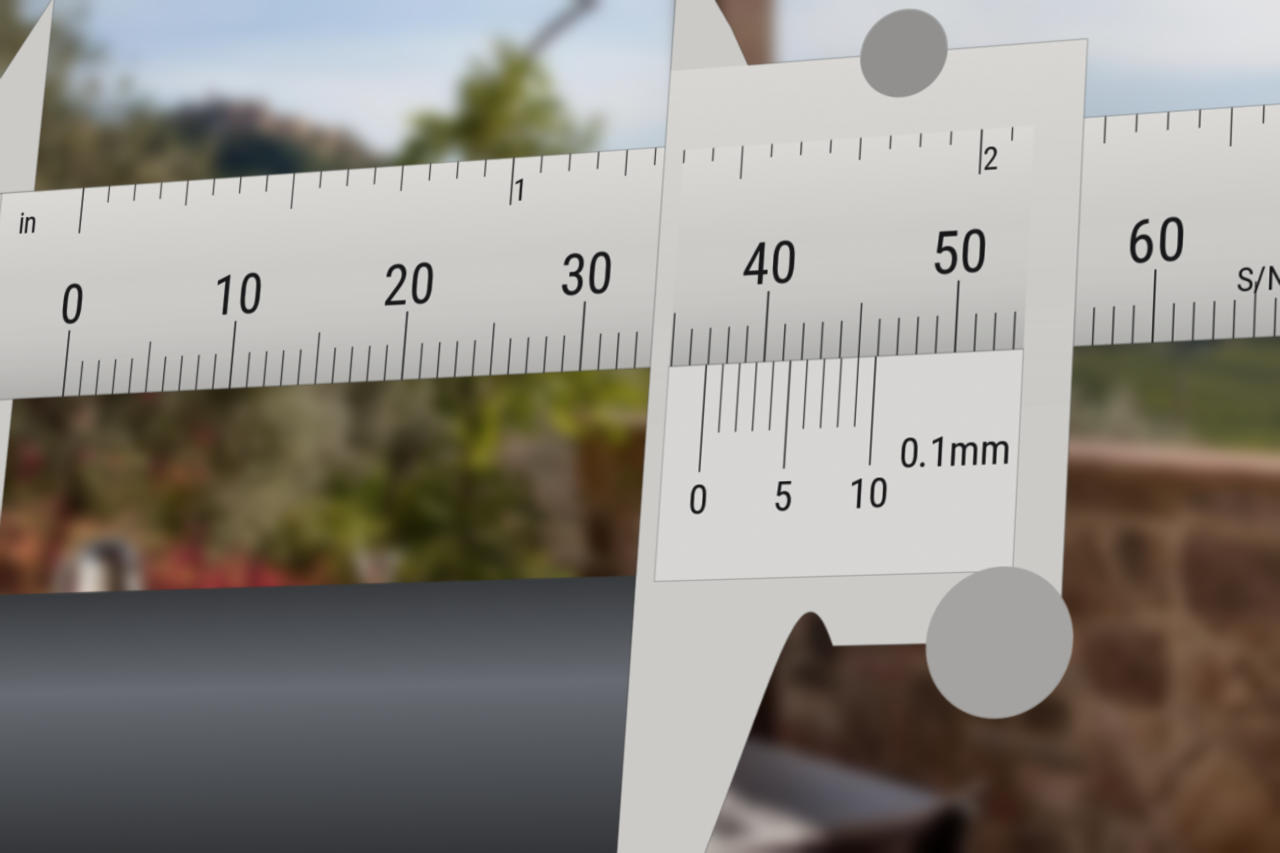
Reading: **36.9** mm
